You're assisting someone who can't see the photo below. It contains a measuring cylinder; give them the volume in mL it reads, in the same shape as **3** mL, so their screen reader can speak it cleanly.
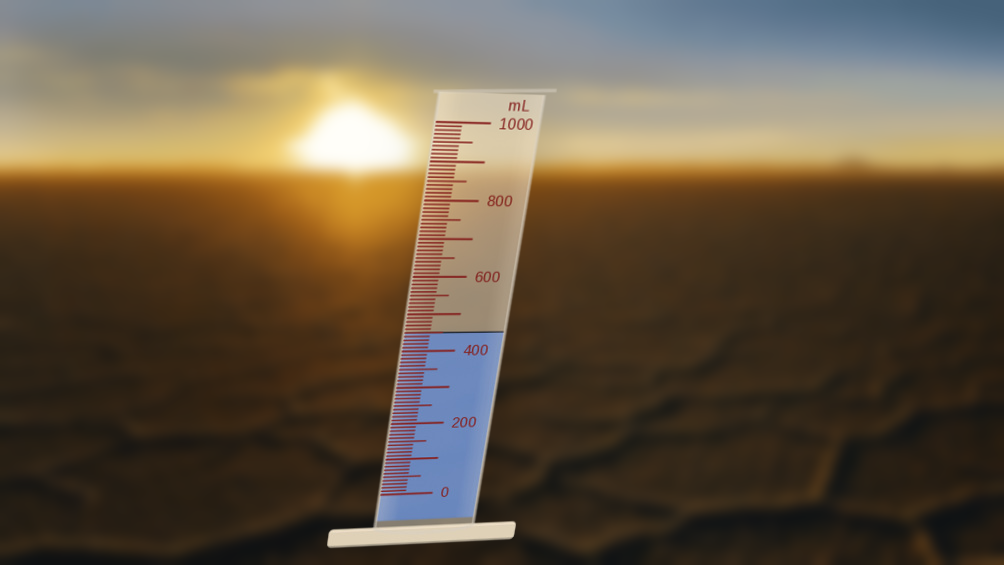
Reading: **450** mL
